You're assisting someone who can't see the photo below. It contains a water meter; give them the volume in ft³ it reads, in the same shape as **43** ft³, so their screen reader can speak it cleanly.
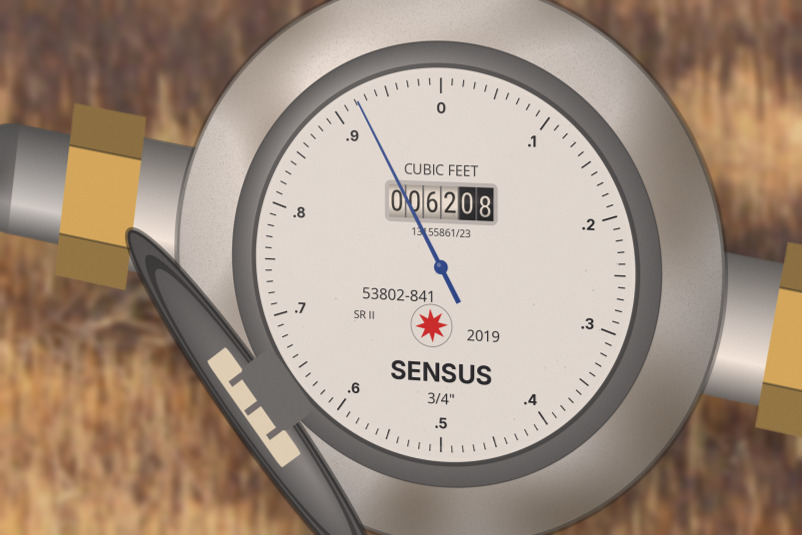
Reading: **6207.92** ft³
